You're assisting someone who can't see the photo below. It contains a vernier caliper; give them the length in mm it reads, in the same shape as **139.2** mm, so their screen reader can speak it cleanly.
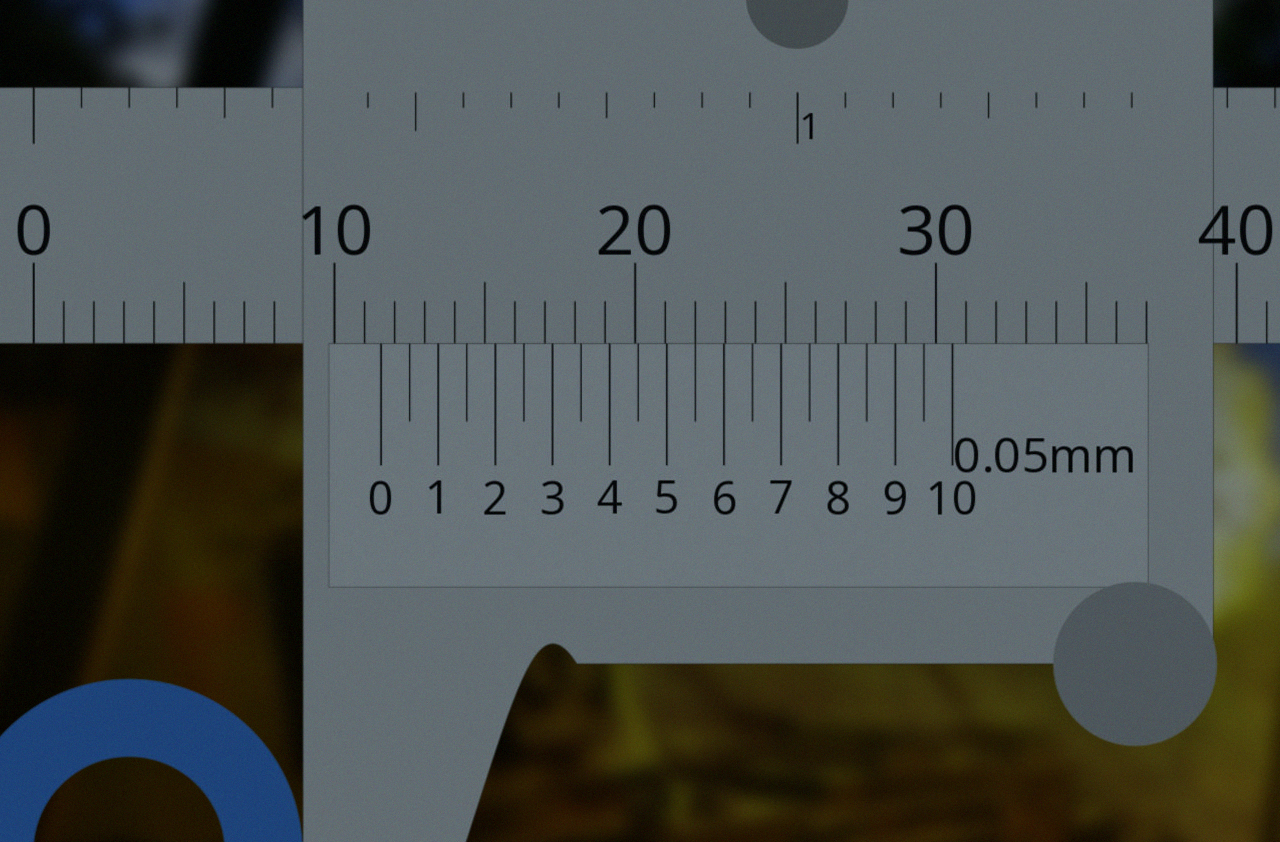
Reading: **11.55** mm
